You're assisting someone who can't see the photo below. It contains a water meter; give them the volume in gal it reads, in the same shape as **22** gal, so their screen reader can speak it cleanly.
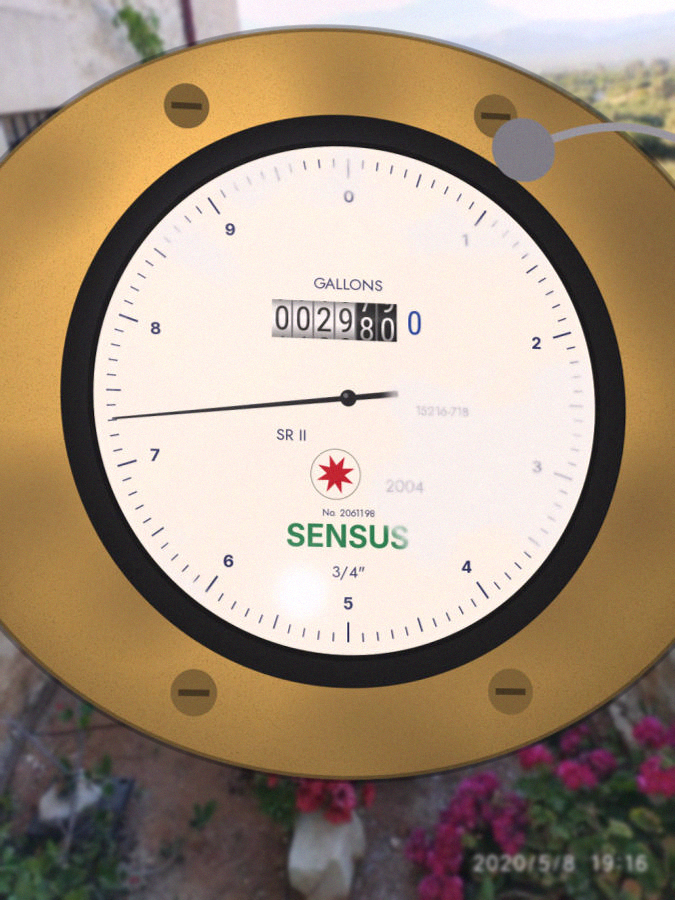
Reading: **29797.3** gal
